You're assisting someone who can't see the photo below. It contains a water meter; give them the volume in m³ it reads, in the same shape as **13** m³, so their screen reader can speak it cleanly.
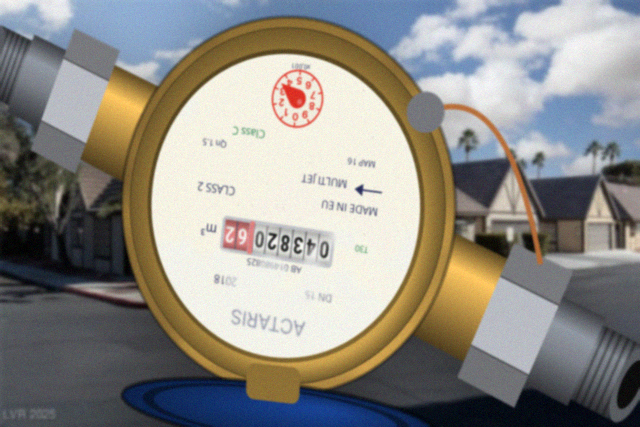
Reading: **43820.623** m³
